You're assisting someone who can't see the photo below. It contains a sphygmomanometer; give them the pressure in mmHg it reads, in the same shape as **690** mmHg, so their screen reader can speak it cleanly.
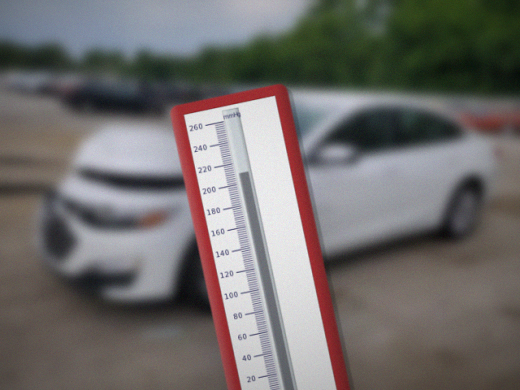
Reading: **210** mmHg
